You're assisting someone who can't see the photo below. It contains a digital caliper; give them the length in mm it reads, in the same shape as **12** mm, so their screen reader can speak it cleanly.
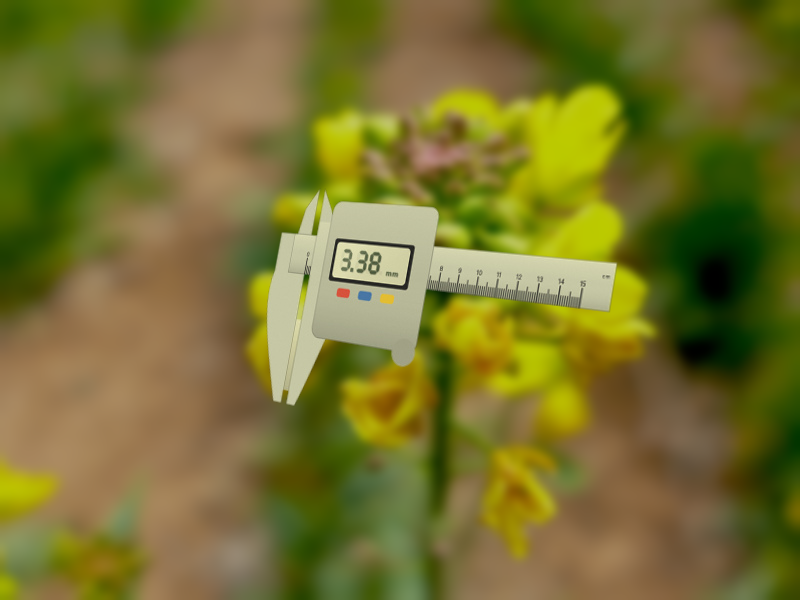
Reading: **3.38** mm
